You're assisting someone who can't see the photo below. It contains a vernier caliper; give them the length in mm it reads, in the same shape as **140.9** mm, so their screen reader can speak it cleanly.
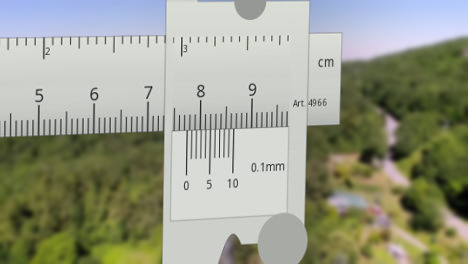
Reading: **77.5** mm
